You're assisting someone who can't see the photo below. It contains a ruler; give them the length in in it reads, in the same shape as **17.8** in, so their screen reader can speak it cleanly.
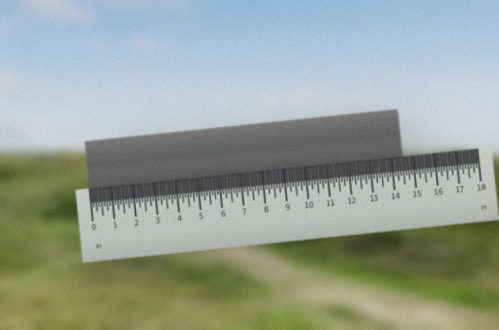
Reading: **14.5** in
